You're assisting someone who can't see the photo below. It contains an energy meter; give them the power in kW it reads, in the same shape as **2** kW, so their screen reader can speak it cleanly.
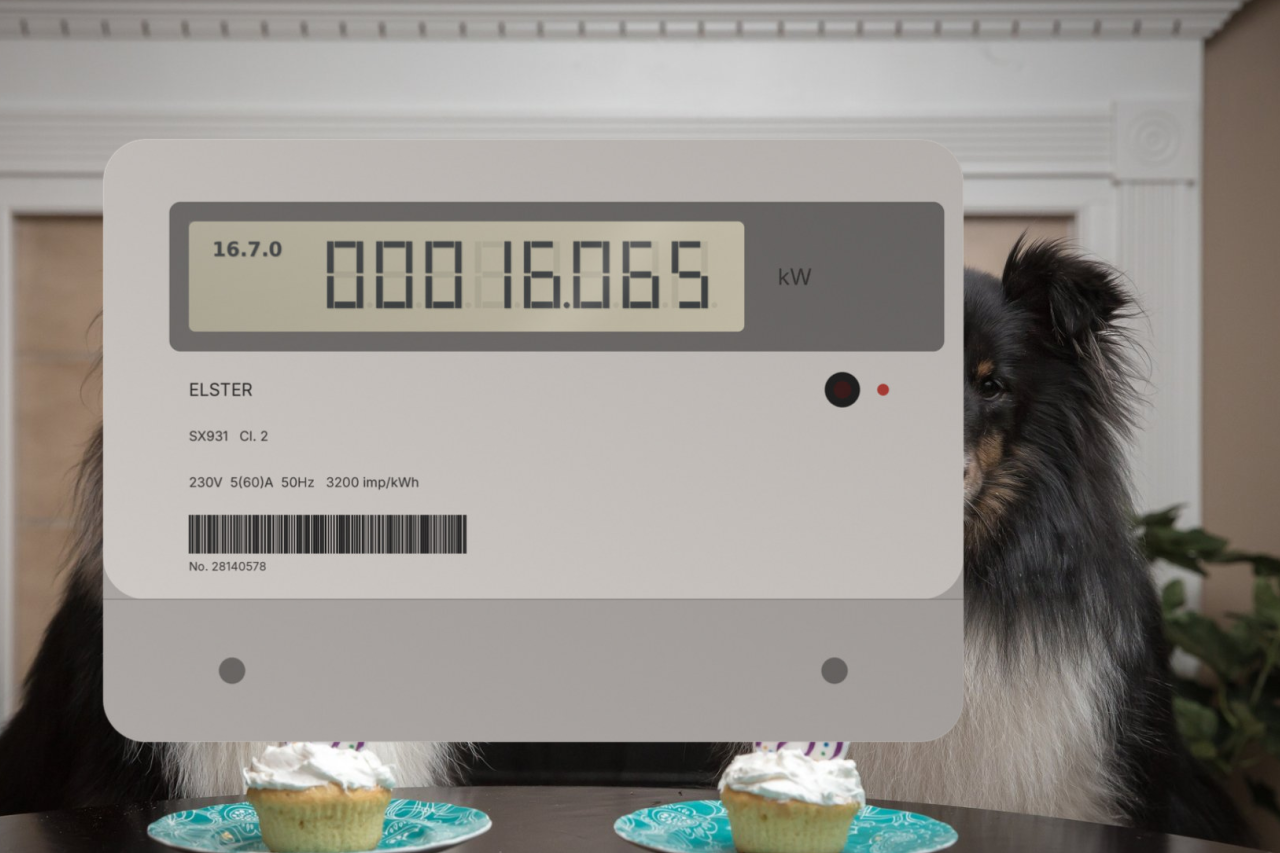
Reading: **16.065** kW
